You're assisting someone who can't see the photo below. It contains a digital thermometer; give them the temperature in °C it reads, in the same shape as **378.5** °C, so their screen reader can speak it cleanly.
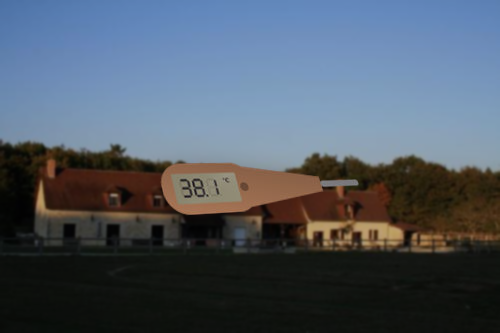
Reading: **38.1** °C
